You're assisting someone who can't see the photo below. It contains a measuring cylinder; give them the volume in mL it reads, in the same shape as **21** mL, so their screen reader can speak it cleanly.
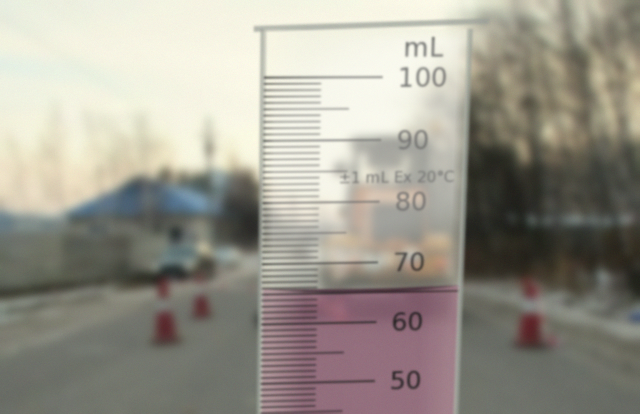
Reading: **65** mL
